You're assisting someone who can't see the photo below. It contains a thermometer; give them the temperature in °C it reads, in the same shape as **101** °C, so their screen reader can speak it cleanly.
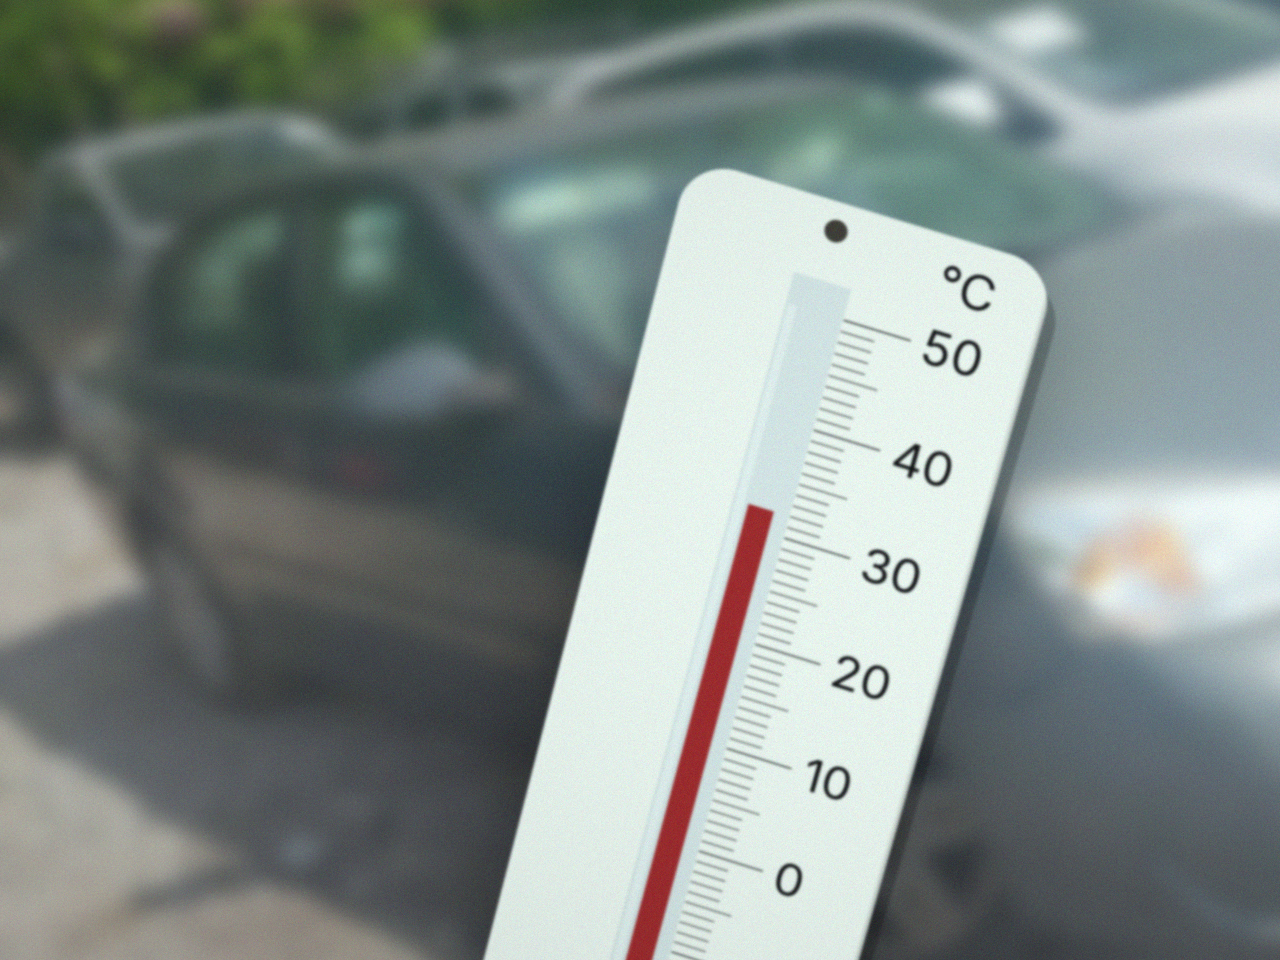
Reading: **32** °C
